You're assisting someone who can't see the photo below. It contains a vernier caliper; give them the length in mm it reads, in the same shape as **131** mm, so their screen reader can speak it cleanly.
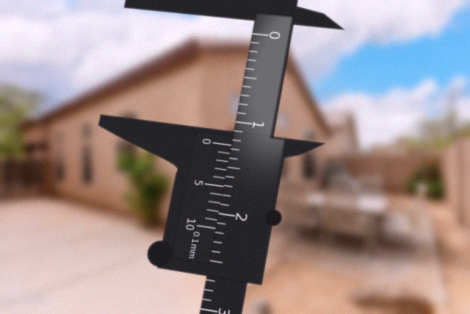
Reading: **12.6** mm
